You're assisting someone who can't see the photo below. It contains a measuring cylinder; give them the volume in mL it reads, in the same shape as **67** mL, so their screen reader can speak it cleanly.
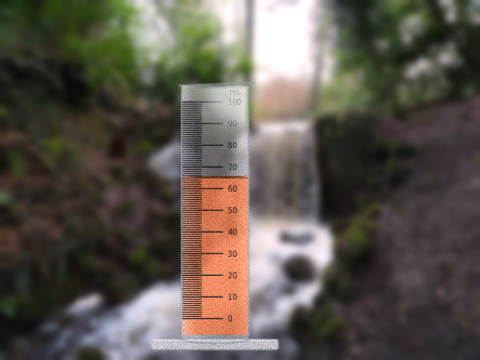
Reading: **65** mL
